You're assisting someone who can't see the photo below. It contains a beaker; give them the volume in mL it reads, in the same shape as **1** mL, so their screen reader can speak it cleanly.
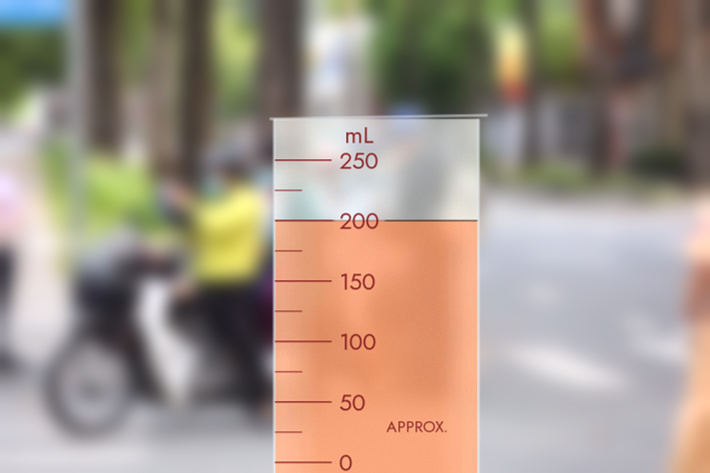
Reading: **200** mL
